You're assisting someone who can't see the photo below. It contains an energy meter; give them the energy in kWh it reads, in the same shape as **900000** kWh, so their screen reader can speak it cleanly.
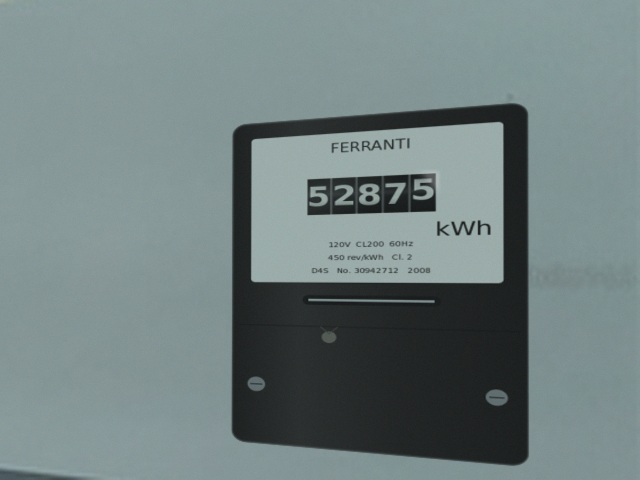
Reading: **52875** kWh
